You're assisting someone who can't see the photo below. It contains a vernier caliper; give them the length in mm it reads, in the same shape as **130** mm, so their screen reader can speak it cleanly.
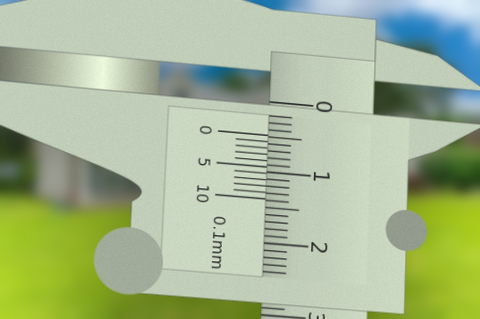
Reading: **4.8** mm
